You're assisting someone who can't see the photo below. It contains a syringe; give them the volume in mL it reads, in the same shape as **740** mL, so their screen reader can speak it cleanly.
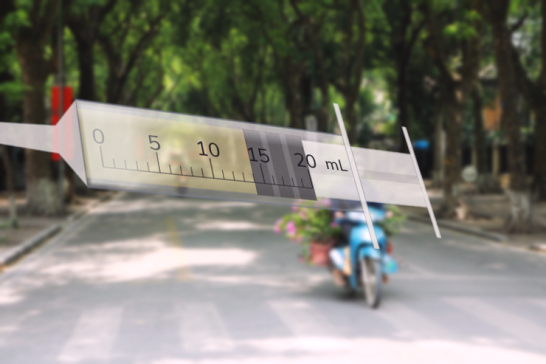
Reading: **14** mL
